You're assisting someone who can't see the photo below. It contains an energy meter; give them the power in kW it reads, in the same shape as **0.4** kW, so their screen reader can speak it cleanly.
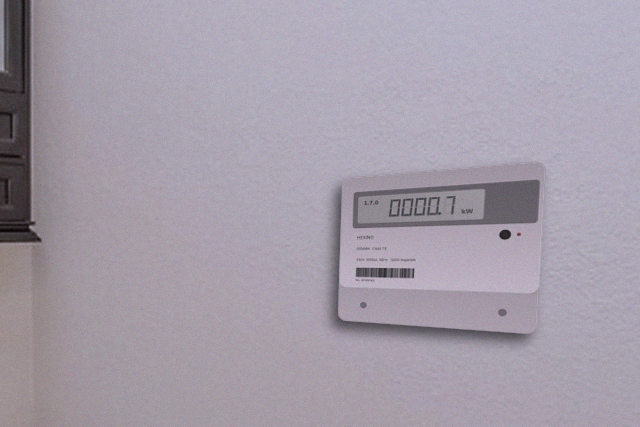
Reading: **0.7** kW
